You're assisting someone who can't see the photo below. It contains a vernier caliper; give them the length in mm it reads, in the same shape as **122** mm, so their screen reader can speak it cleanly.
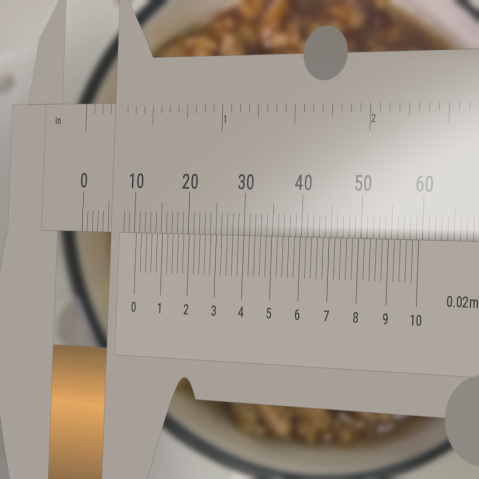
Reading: **10.4** mm
